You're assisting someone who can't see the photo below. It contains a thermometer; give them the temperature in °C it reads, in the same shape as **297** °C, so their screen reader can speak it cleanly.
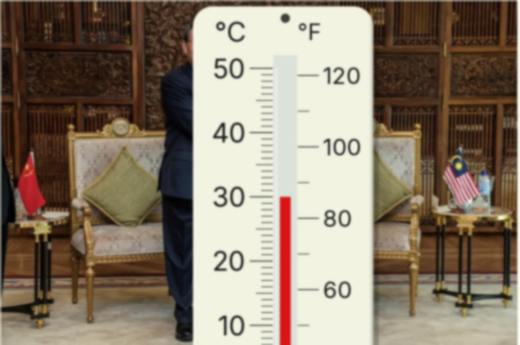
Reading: **30** °C
